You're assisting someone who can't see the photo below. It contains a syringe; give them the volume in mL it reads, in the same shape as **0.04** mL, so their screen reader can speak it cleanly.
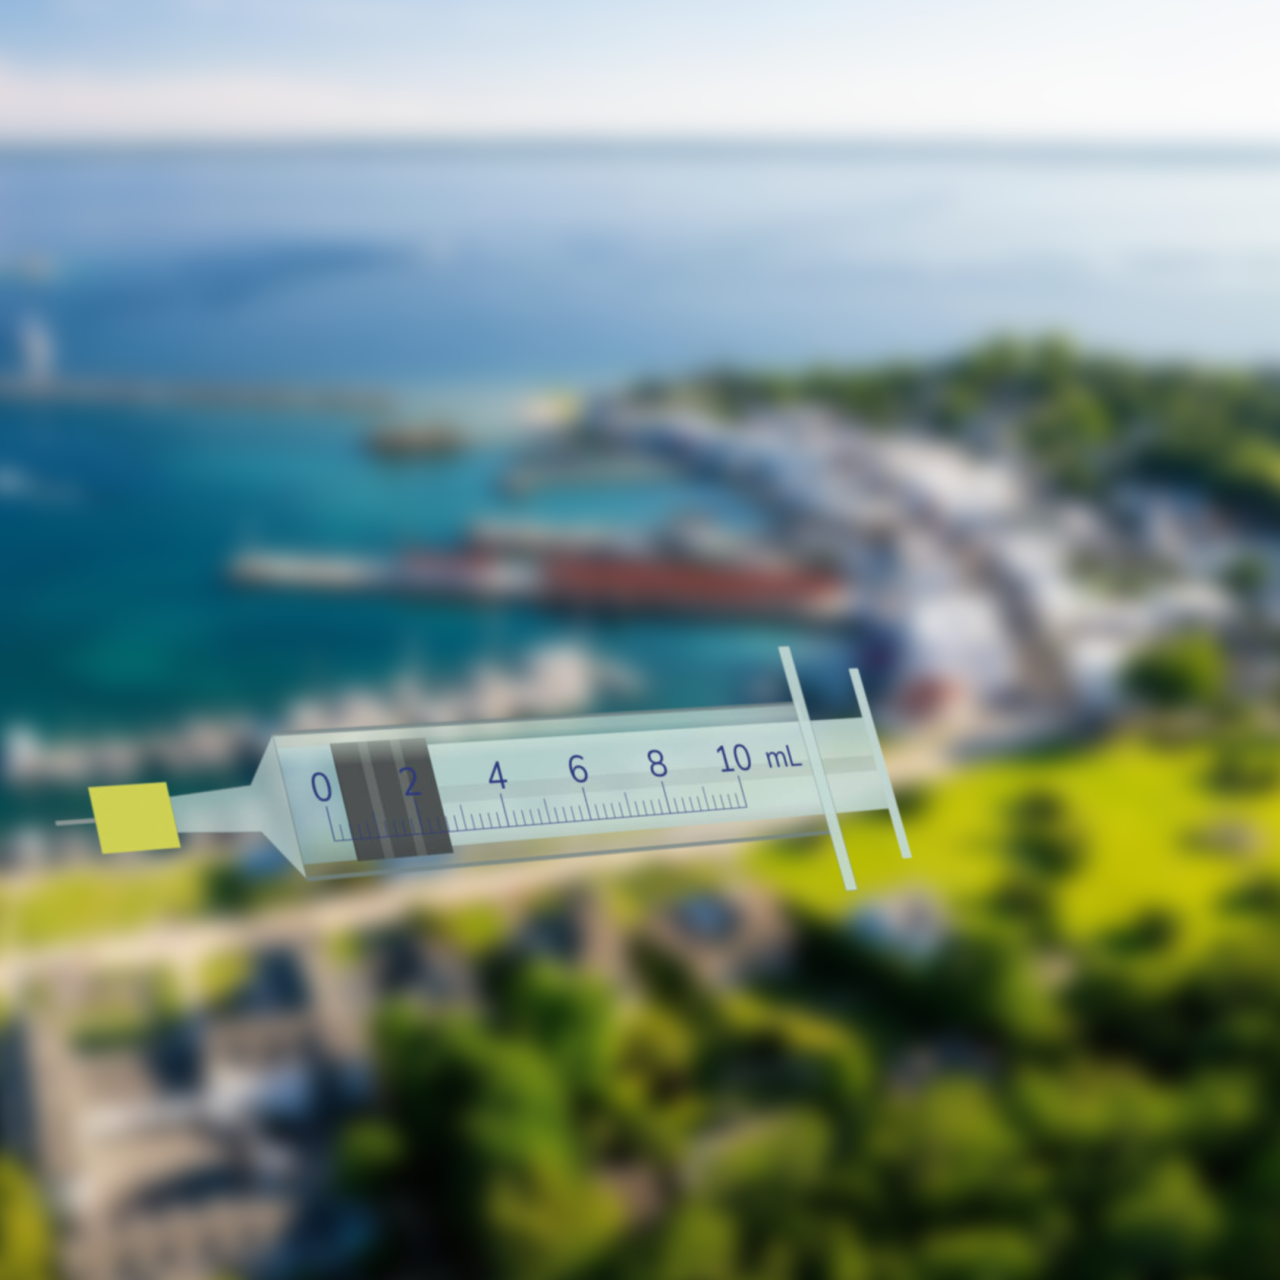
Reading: **0.4** mL
